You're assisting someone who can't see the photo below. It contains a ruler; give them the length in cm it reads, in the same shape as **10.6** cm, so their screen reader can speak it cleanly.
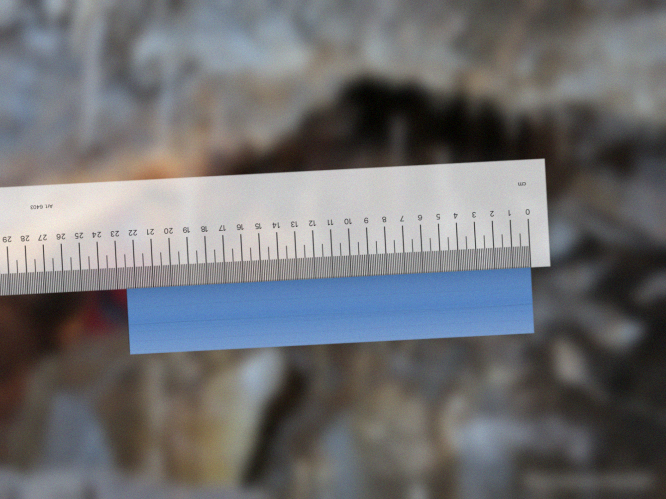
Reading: **22.5** cm
